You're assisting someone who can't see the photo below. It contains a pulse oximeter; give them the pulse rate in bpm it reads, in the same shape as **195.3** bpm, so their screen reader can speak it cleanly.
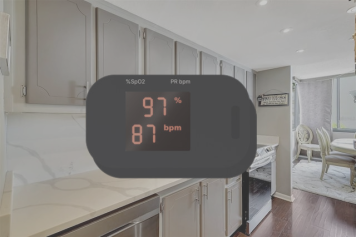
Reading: **87** bpm
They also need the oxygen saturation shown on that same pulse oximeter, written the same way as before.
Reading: **97** %
